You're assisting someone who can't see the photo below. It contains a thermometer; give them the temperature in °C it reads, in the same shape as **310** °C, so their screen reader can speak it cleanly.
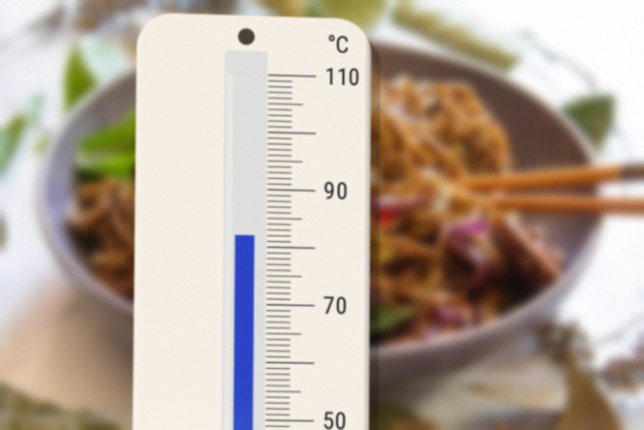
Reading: **82** °C
